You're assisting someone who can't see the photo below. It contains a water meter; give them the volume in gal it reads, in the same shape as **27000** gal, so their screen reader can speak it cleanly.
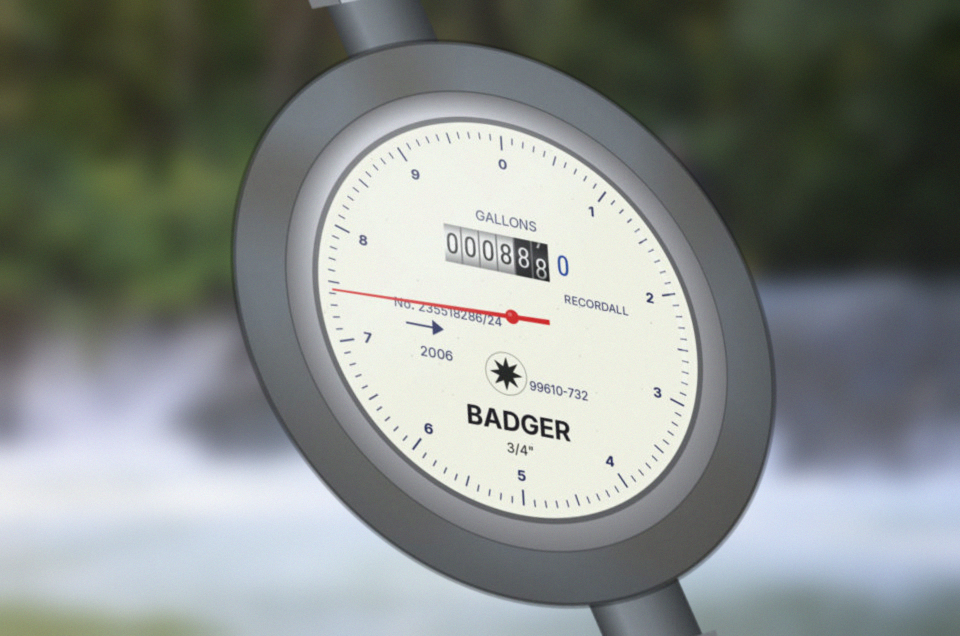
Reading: **8877.4** gal
